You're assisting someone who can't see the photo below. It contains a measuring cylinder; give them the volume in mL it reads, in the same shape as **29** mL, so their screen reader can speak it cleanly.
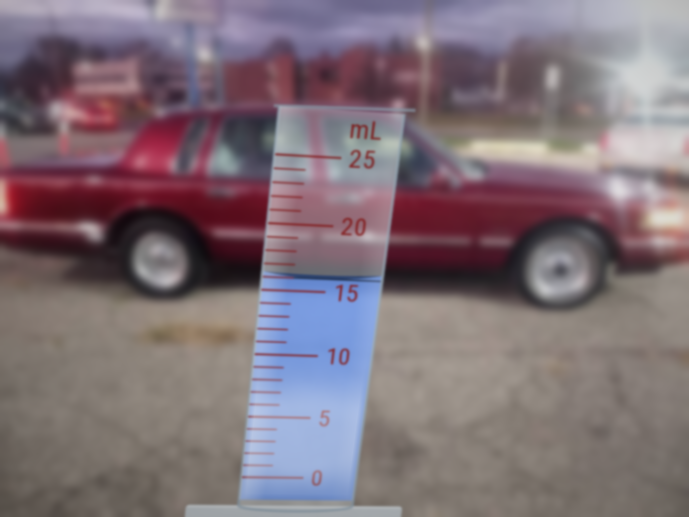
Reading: **16** mL
